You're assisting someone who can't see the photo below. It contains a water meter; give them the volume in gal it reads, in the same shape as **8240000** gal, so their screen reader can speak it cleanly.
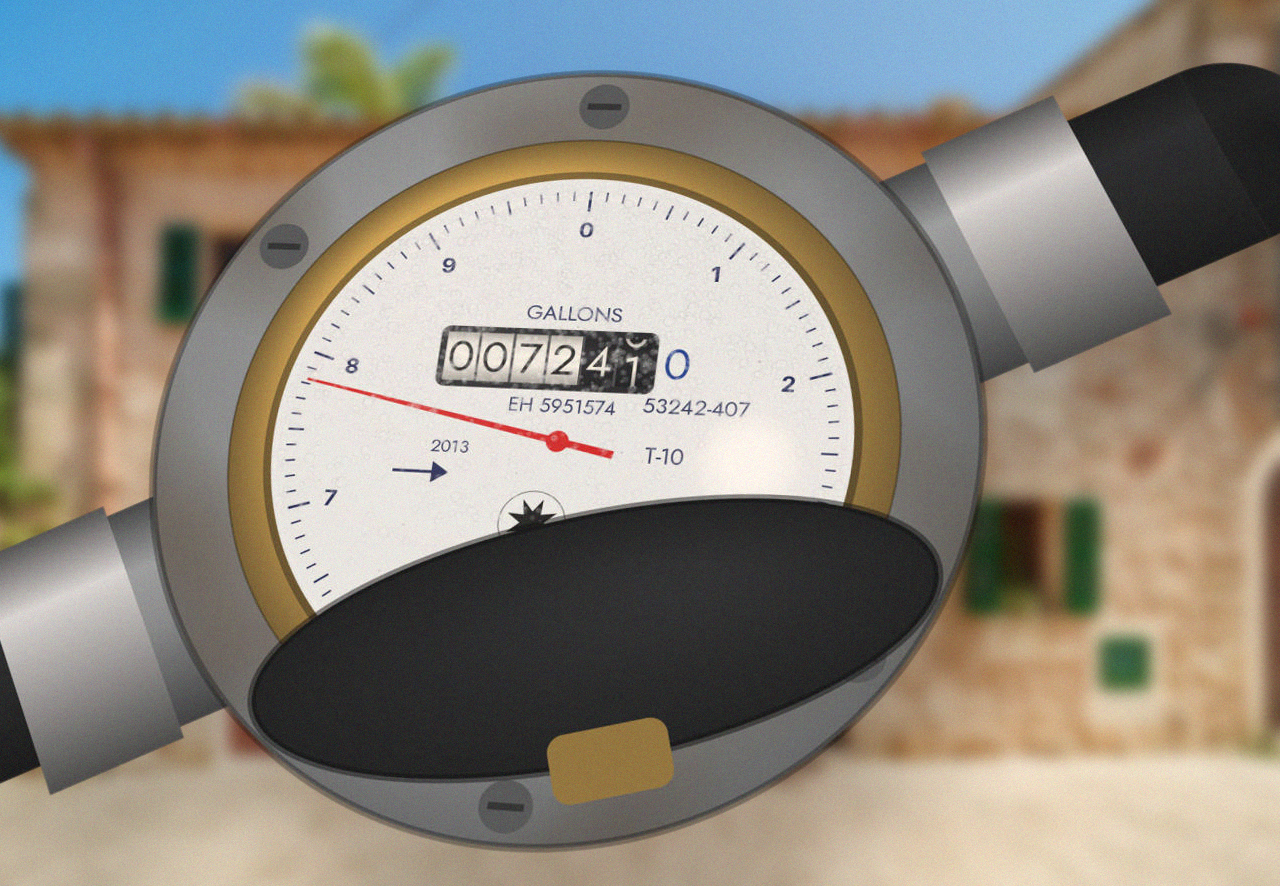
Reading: **72407.8** gal
